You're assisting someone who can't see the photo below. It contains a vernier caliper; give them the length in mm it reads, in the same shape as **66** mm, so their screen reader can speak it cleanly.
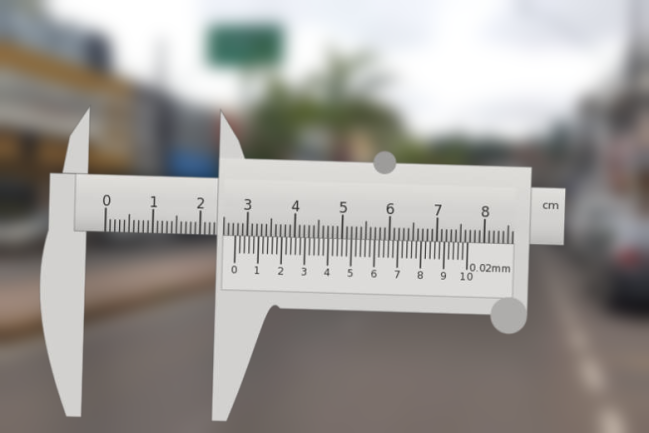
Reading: **27.5** mm
